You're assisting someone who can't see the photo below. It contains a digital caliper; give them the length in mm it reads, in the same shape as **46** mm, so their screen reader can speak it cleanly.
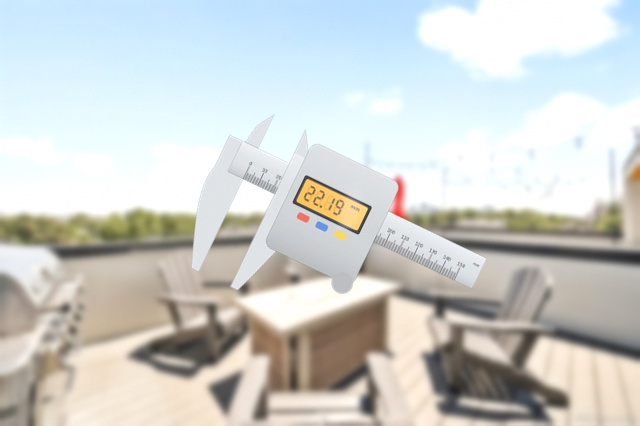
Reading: **22.19** mm
